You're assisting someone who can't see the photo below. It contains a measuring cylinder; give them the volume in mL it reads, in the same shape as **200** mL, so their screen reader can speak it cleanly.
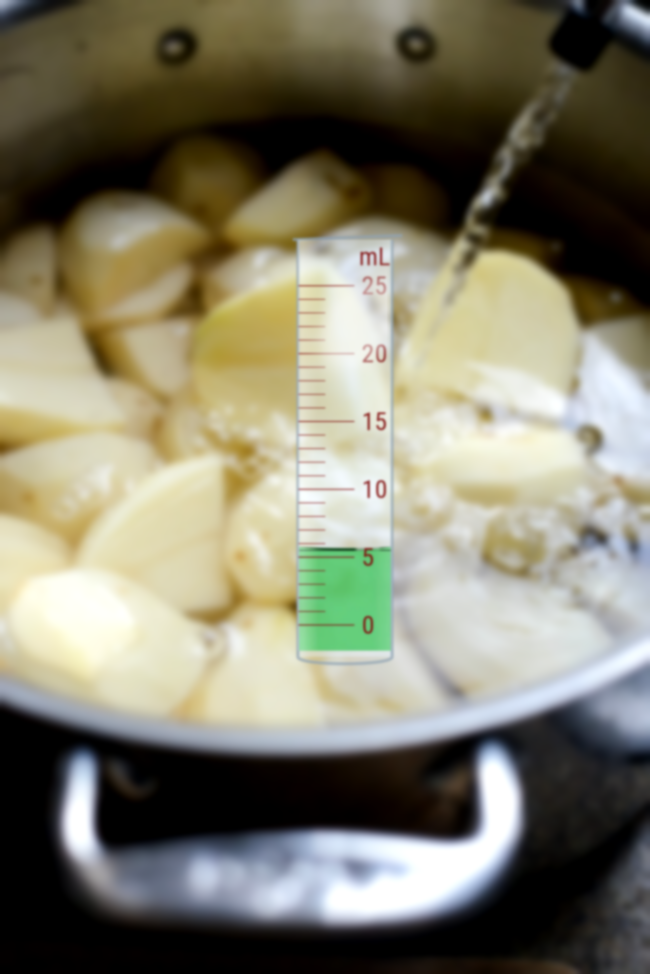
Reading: **5.5** mL
